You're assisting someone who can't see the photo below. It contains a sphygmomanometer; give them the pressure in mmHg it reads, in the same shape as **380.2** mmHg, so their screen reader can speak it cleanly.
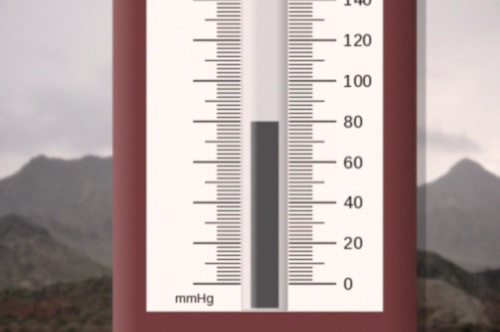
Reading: **80** mmHg
